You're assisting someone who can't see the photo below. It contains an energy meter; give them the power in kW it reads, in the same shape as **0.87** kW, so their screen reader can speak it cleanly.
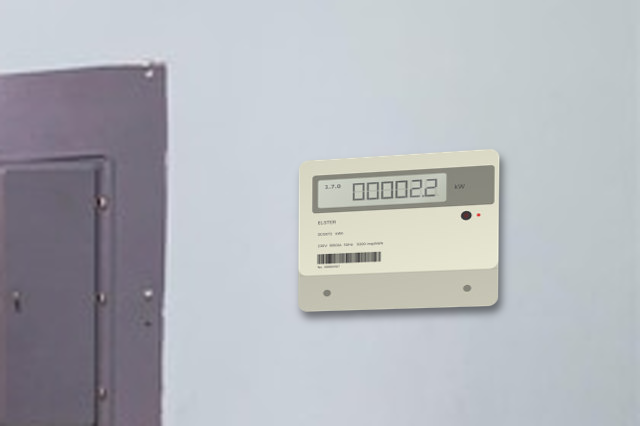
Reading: **2.2** kW
